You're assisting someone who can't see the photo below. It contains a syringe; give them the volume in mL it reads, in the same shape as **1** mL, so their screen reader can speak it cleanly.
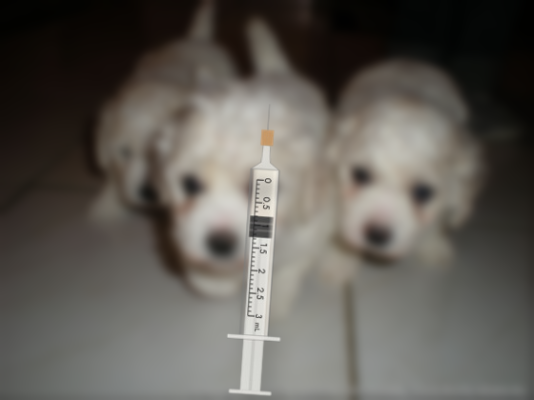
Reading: **0.8** mL
